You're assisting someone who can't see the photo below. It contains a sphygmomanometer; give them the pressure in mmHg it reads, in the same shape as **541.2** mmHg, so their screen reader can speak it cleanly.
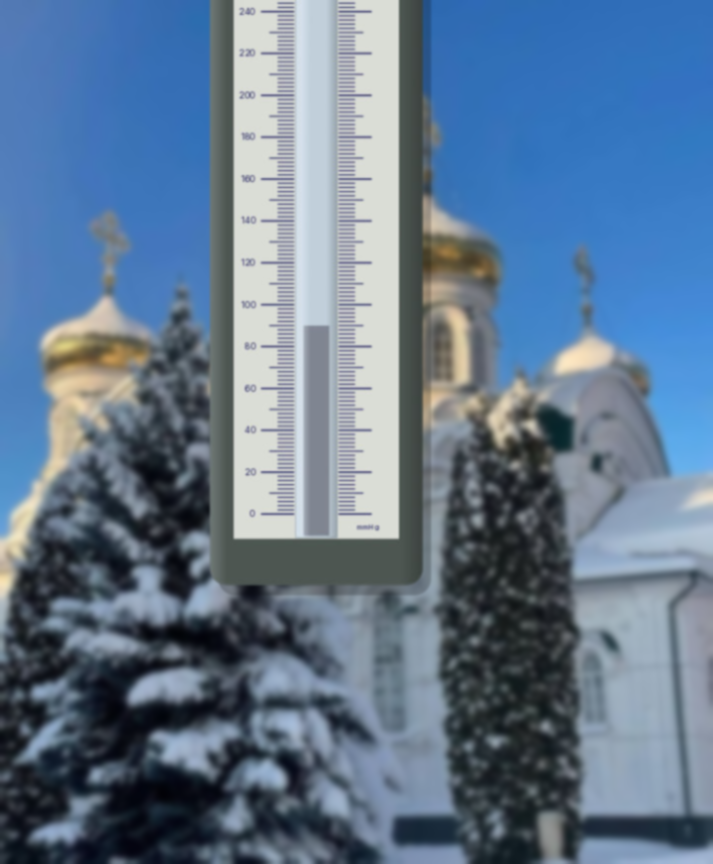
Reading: **90** mmHg
